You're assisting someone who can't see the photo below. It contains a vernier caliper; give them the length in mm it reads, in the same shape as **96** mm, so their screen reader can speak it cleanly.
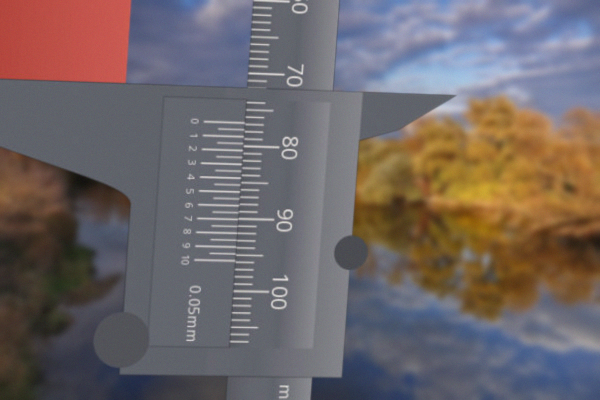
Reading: **76.8** mm
